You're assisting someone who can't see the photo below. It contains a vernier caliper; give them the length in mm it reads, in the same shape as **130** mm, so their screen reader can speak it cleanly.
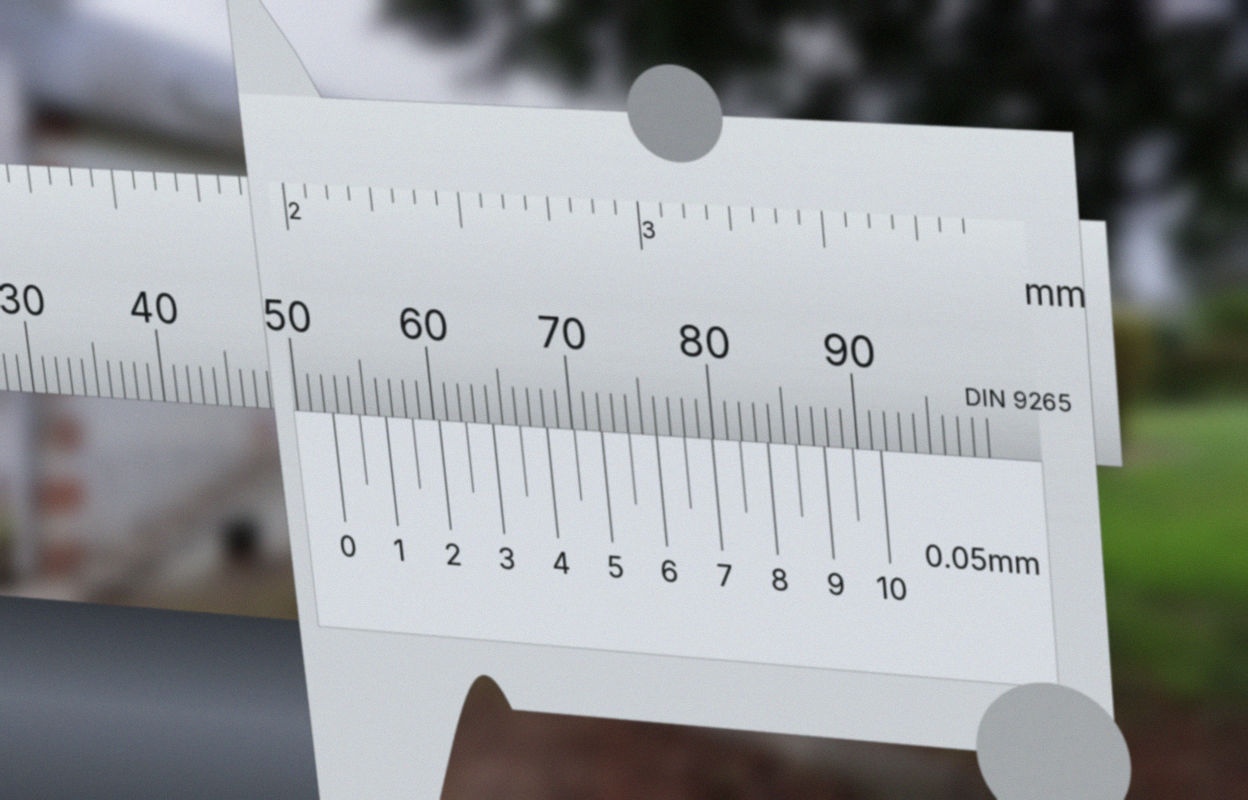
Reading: **52.6** mm
